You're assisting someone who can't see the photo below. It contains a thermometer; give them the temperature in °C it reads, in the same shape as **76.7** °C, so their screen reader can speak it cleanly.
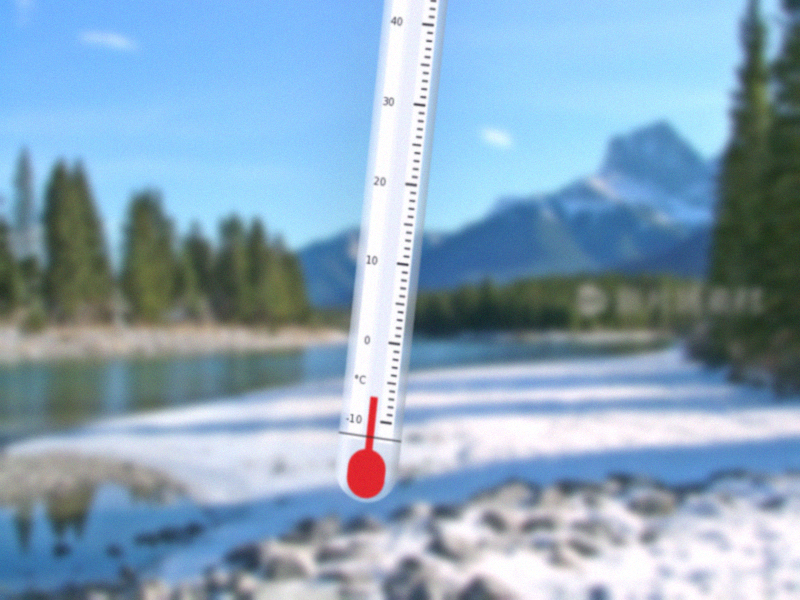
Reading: **-7** °C
